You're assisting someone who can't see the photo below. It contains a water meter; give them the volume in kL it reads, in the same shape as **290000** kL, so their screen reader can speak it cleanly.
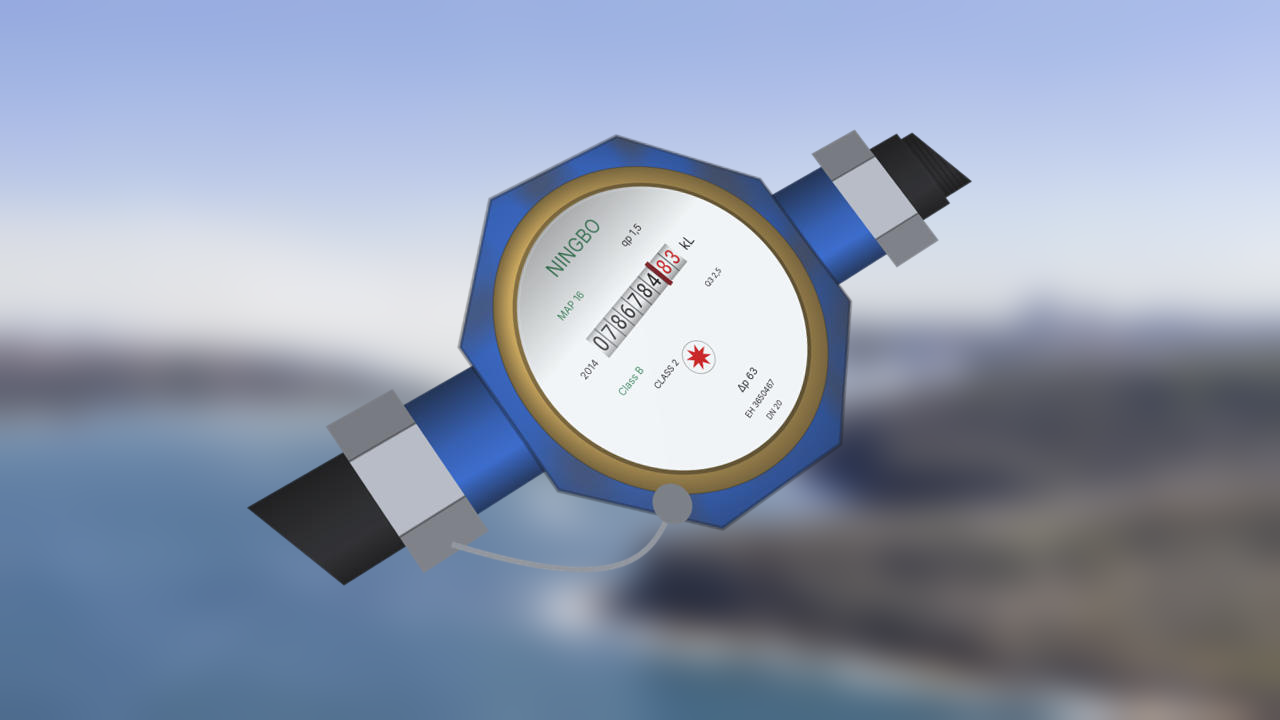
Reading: **786784.83** kL
